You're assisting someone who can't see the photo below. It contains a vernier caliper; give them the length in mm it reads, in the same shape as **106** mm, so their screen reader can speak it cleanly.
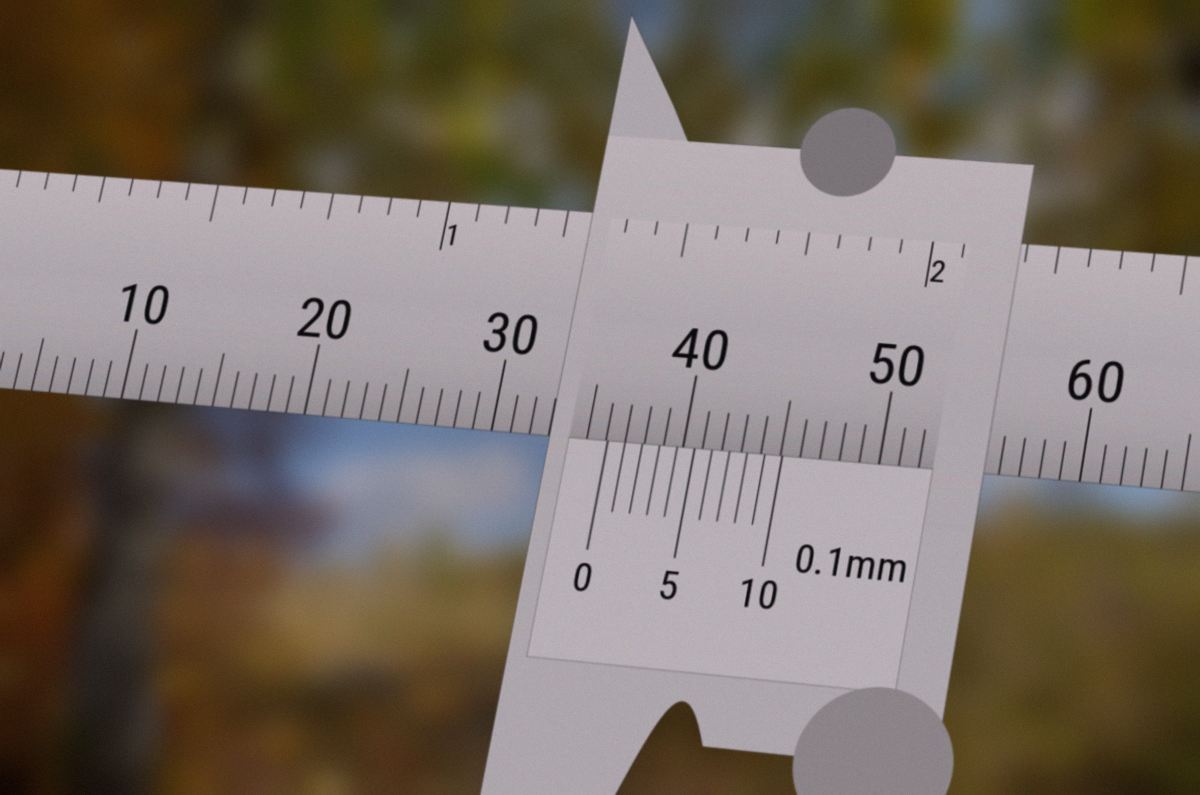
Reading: **36.1** mm
